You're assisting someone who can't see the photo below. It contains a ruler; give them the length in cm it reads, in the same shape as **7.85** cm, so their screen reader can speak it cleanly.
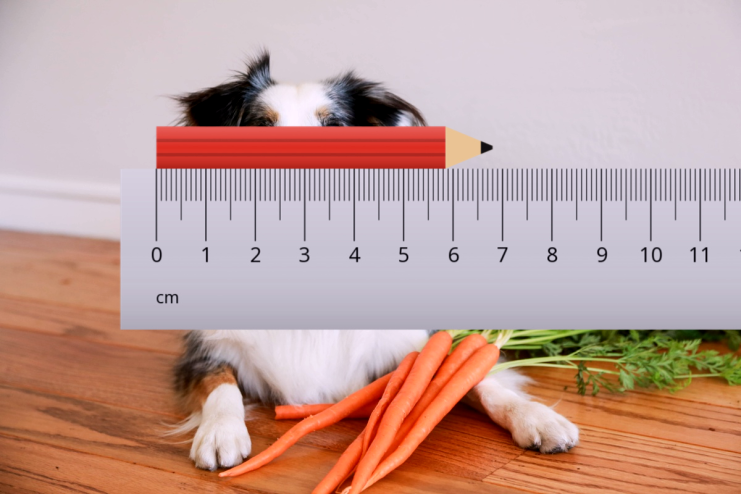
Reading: **6.8** cm
